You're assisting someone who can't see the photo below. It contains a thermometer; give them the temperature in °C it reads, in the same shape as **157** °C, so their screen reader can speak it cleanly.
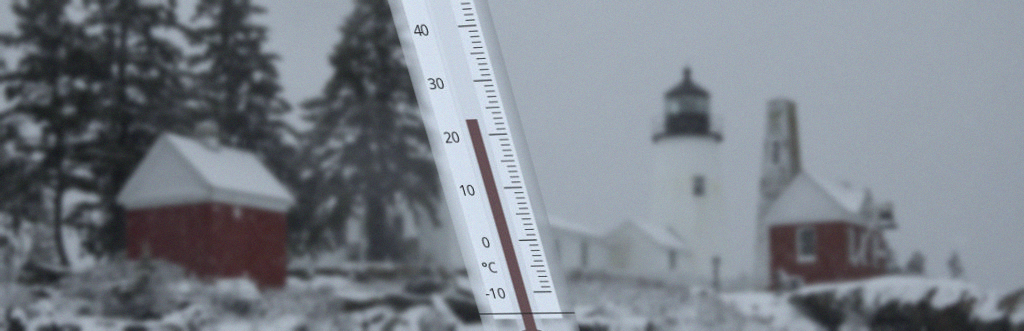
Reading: **23** °C
